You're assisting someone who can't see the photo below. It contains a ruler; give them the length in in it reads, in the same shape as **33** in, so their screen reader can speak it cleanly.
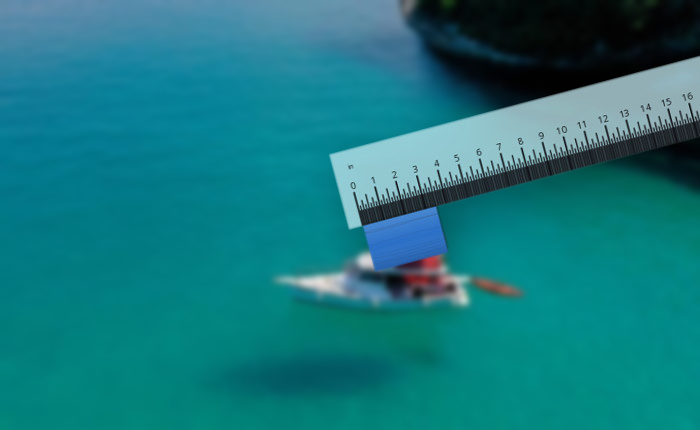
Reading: **3.5** in
